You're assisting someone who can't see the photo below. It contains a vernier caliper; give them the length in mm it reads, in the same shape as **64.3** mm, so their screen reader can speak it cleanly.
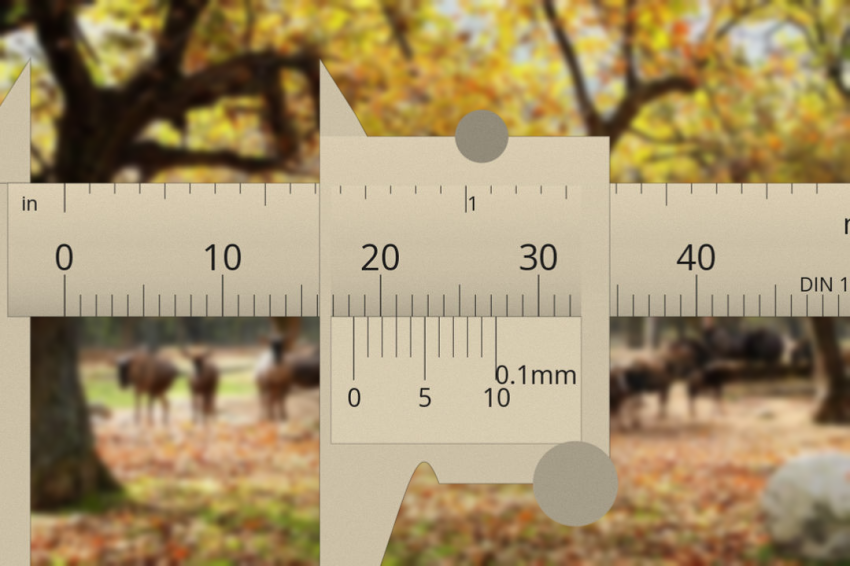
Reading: **18.3** mm
